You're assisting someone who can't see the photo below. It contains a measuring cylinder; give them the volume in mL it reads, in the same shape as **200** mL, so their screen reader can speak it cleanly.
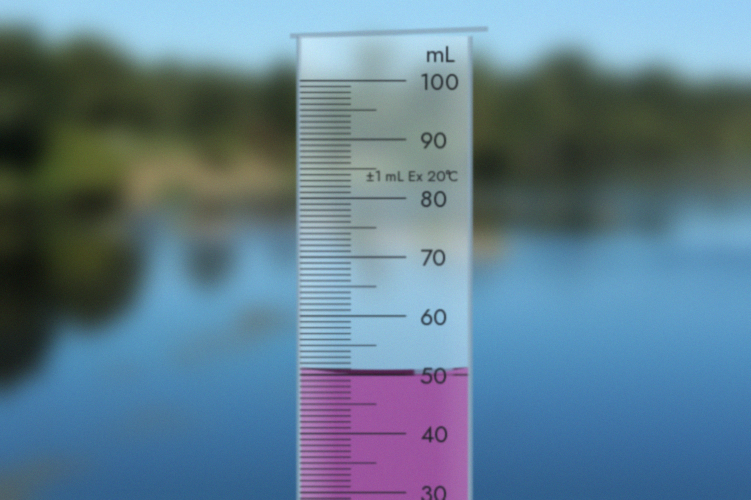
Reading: **50** mL
